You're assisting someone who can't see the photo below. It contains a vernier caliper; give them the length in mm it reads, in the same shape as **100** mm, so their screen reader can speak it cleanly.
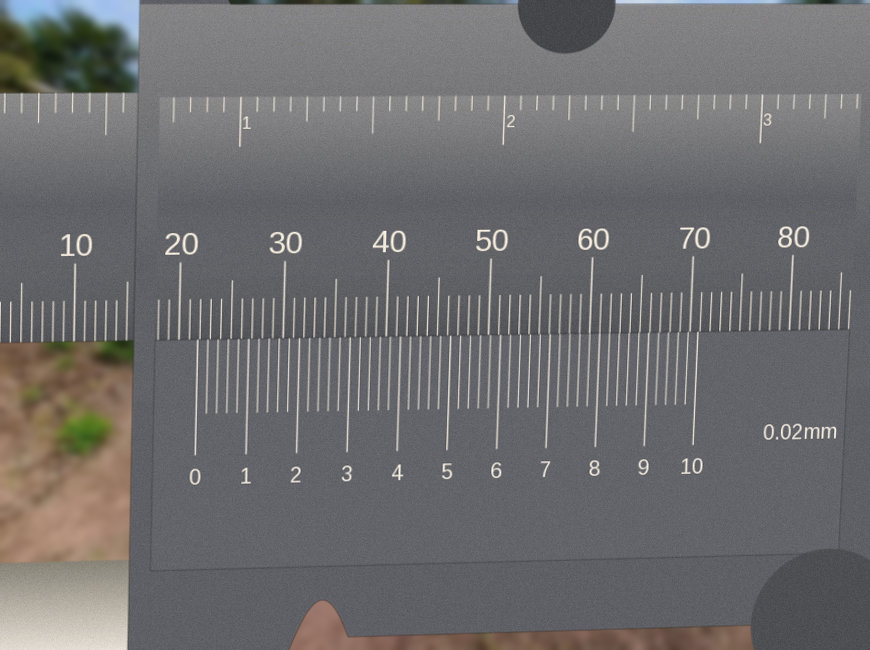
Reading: **21.8** mm
